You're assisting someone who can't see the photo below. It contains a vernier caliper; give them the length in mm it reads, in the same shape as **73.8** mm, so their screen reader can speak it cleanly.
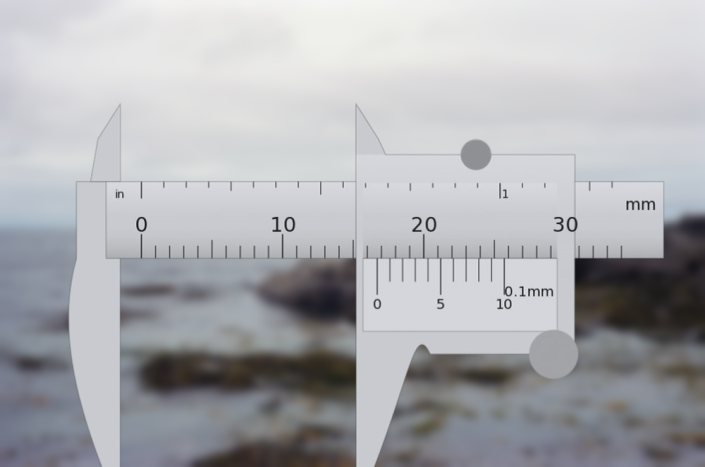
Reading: **16.7** mm
